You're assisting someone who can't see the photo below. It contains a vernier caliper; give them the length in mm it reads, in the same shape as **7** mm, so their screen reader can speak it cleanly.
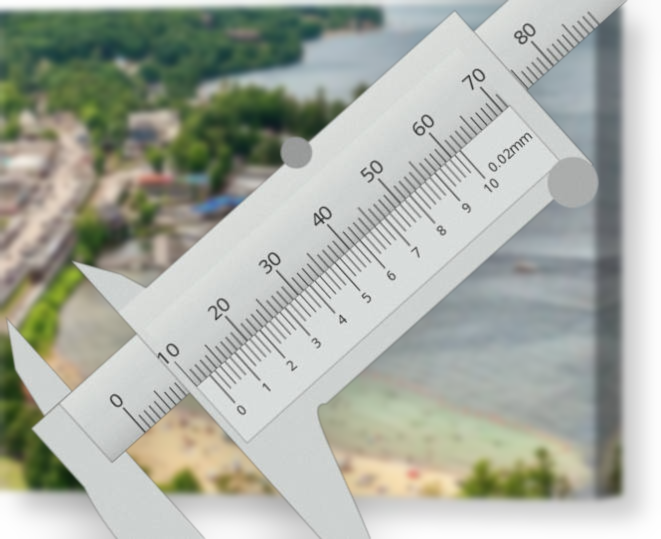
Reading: **12.6** mm
